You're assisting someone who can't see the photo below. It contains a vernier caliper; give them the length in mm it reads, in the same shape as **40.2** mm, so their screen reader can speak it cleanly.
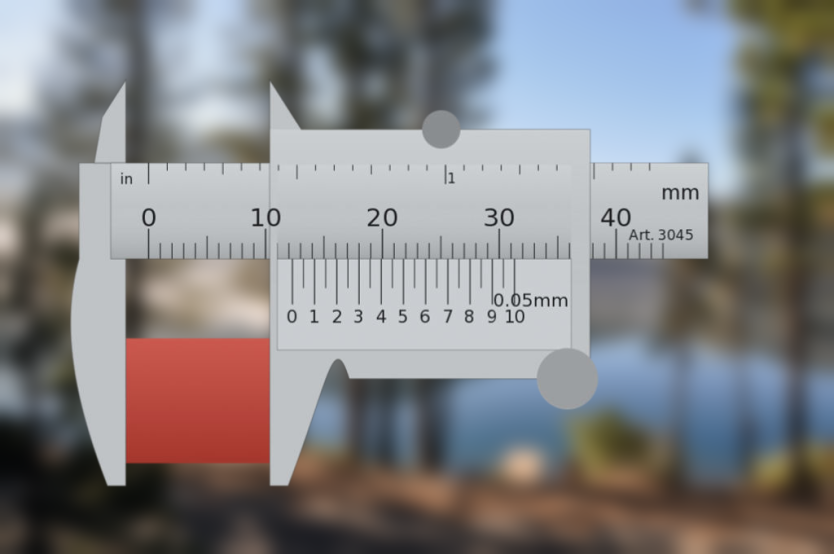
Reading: **12.3** mm
